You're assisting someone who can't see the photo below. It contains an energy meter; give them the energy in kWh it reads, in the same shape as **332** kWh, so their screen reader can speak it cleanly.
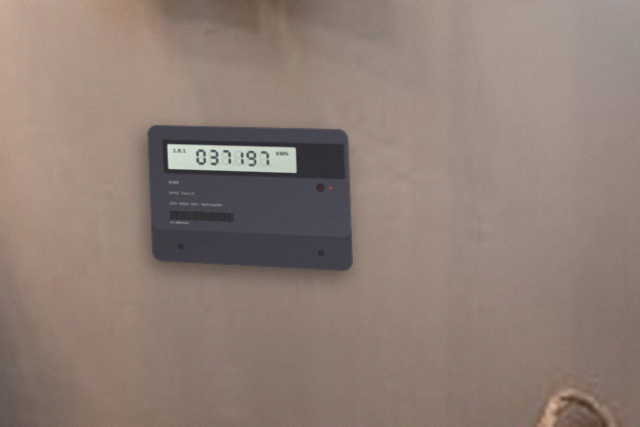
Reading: **37197** kWh
